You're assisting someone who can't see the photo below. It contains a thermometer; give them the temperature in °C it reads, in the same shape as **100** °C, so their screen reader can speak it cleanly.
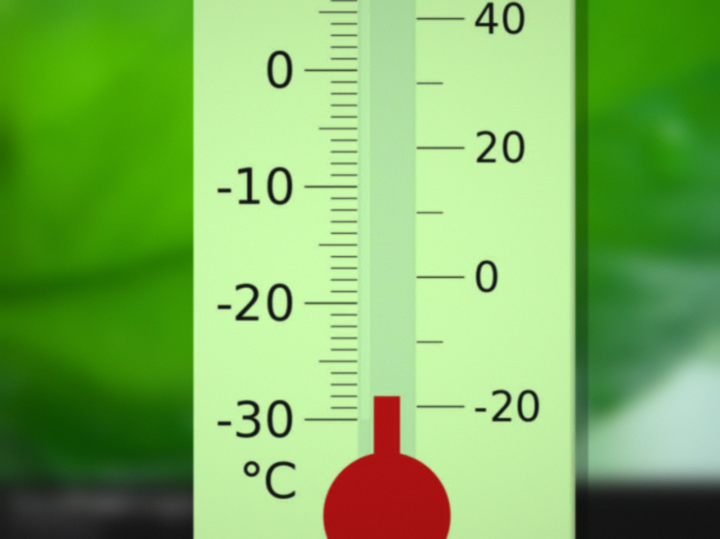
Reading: **-28** °C
